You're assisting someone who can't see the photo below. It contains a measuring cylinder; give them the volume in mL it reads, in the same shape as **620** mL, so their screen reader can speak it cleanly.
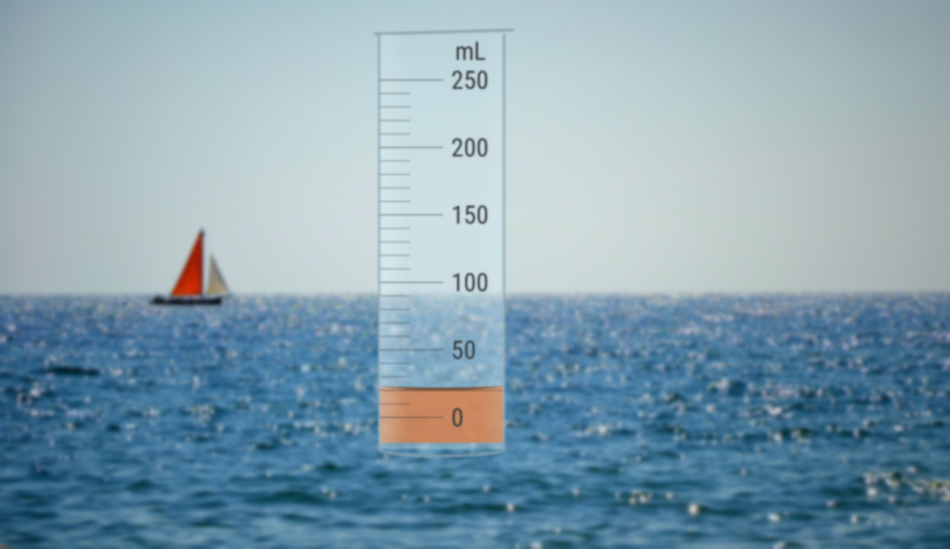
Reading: **20** mL
